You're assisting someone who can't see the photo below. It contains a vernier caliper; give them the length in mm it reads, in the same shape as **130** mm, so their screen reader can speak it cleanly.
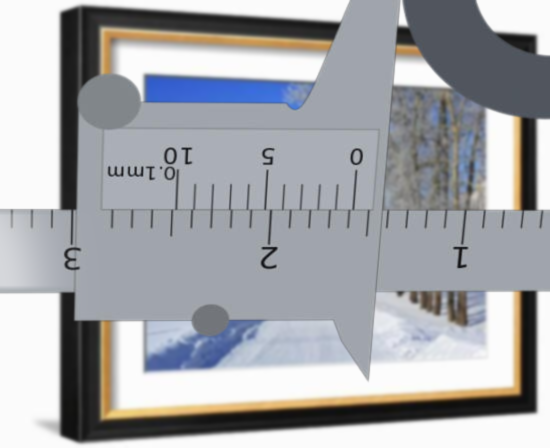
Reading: **15.8** mm
